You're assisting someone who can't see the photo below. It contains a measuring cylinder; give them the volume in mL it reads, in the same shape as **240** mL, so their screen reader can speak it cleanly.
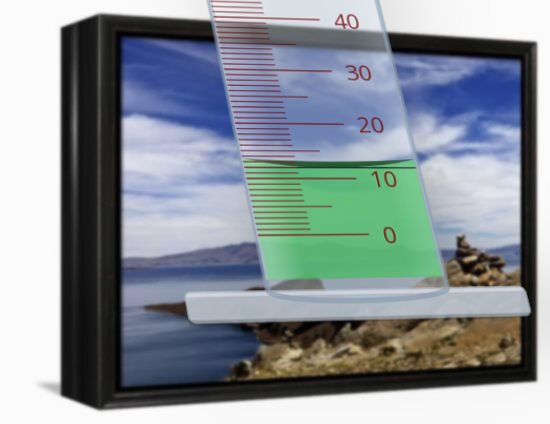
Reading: **12** mL
